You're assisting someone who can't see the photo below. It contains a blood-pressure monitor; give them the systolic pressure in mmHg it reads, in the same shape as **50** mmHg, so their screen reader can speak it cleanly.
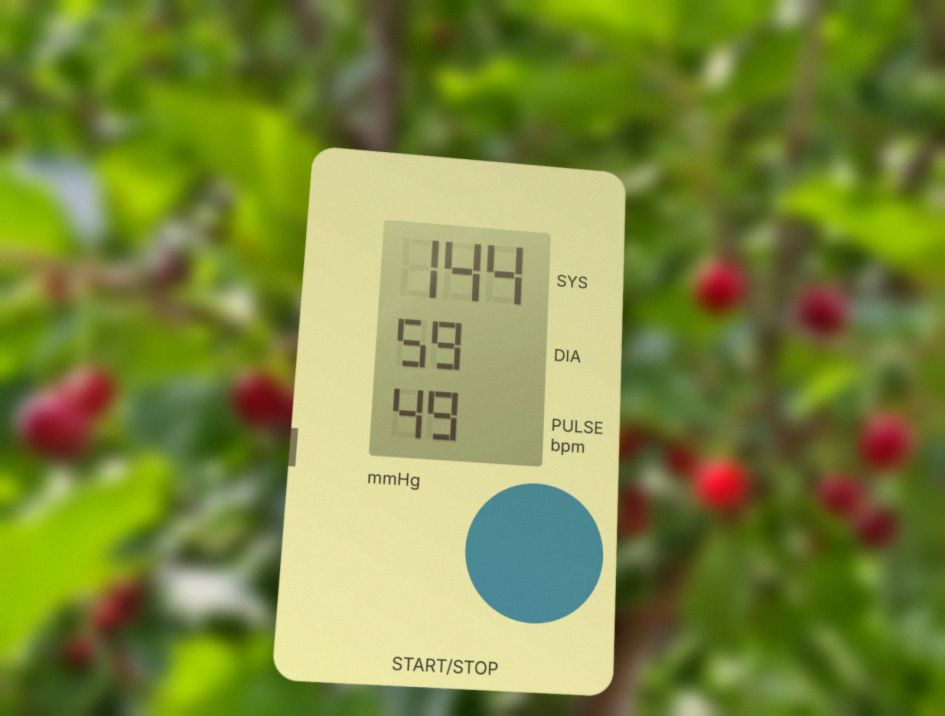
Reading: **144** mmHg
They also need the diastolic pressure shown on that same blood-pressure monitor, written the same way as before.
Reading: **59** mmHg
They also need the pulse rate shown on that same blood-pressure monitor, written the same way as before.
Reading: **49** bpm
